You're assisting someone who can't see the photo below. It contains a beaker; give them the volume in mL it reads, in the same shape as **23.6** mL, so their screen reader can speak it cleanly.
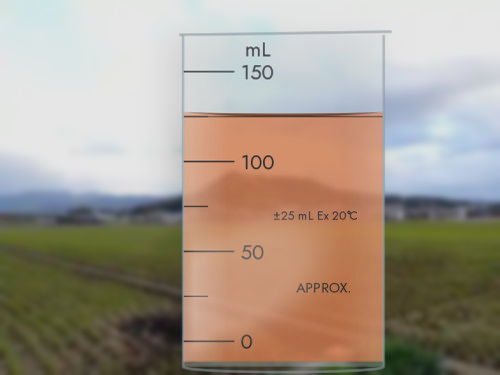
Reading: **125** mL
